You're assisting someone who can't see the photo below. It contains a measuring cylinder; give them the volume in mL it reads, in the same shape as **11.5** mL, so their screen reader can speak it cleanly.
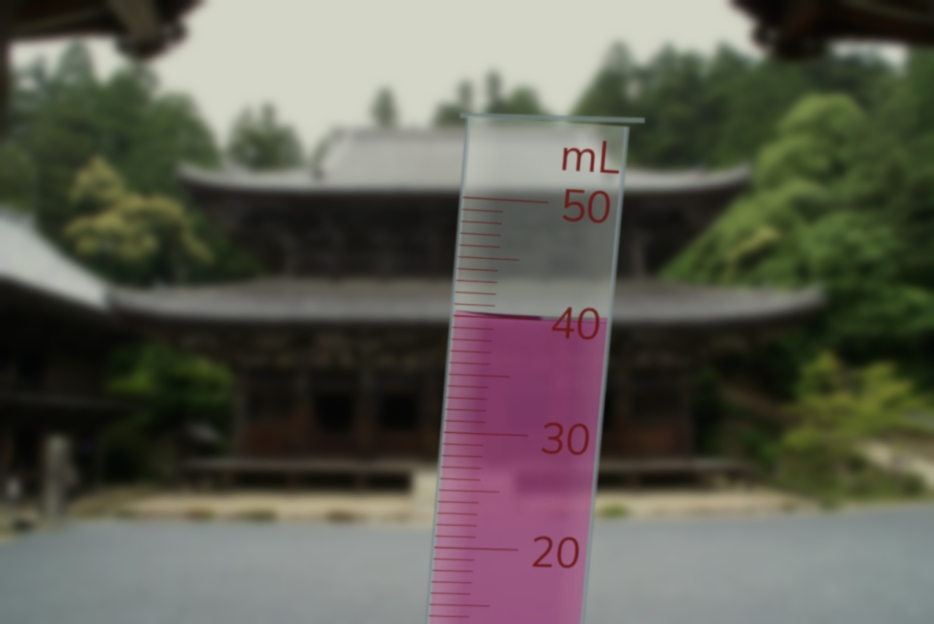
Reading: **40** mL
